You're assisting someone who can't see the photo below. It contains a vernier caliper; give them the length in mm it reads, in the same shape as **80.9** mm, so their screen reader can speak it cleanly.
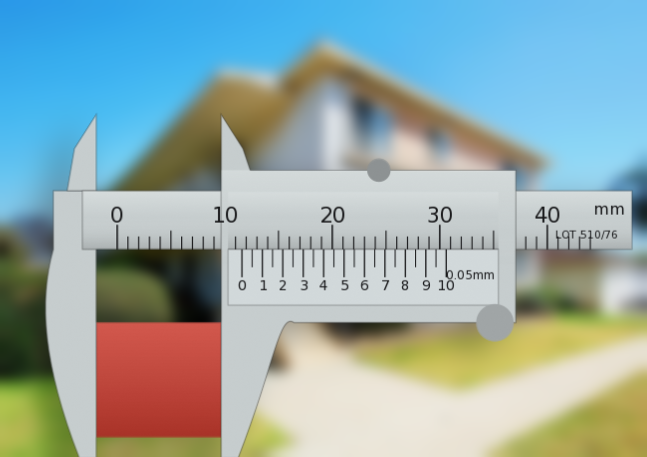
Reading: **11.6** mm
